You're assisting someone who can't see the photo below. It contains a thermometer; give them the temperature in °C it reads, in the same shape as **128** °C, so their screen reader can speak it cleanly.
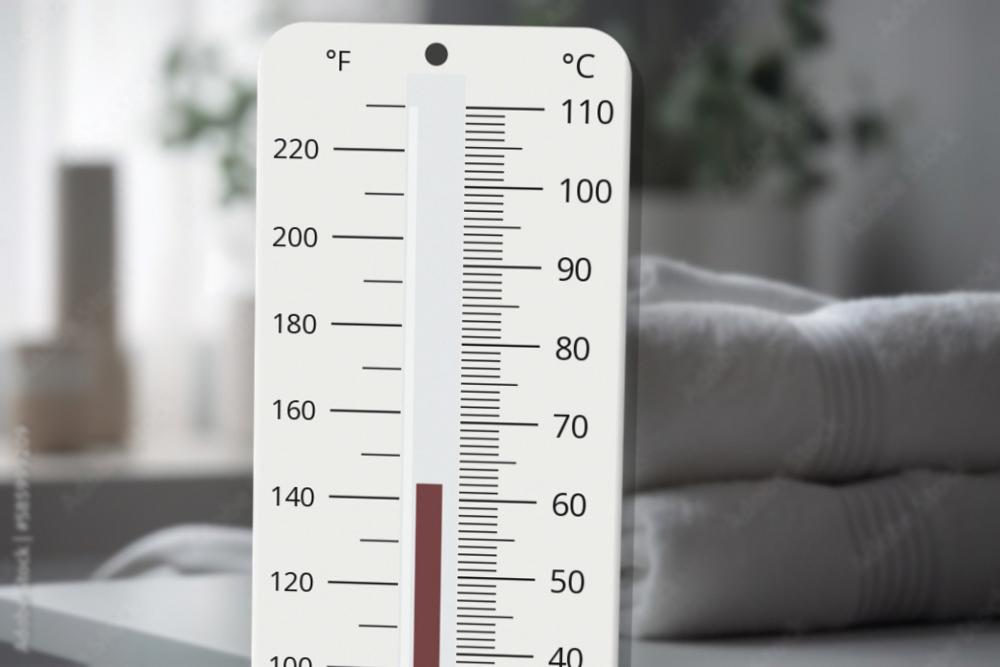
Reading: **62** °C
